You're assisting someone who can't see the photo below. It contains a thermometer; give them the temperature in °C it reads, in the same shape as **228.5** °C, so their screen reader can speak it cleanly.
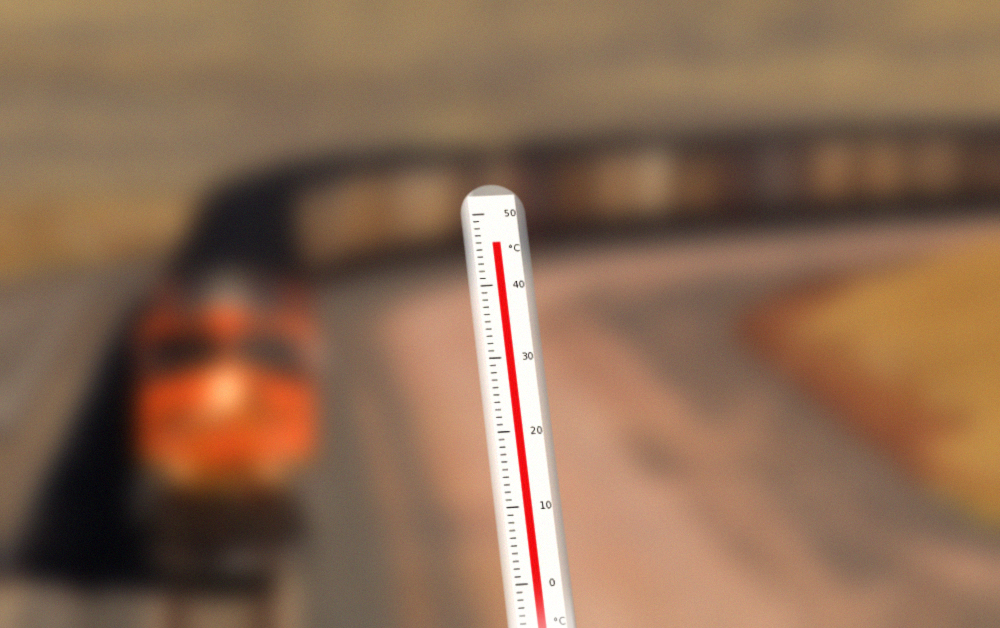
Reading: **46** °C
